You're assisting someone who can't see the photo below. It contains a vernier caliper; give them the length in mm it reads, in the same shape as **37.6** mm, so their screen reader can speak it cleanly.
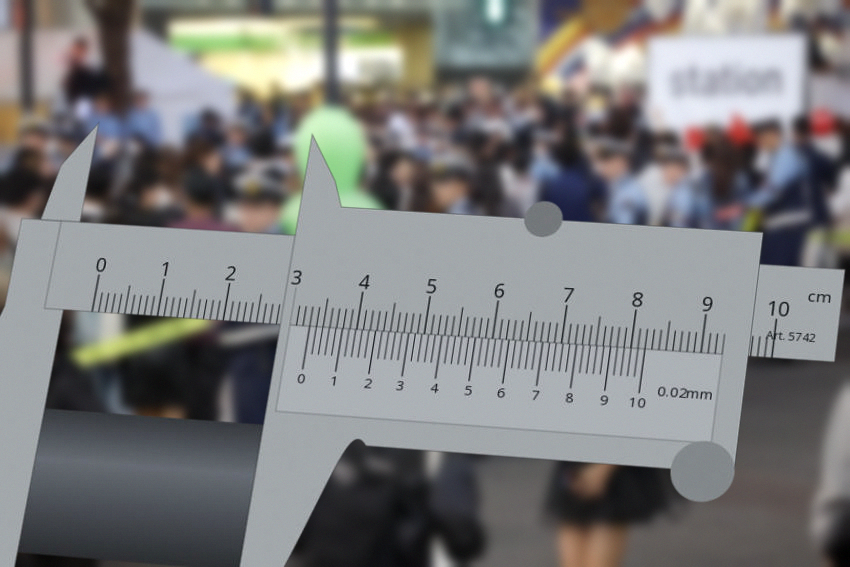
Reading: **33.0** mm
